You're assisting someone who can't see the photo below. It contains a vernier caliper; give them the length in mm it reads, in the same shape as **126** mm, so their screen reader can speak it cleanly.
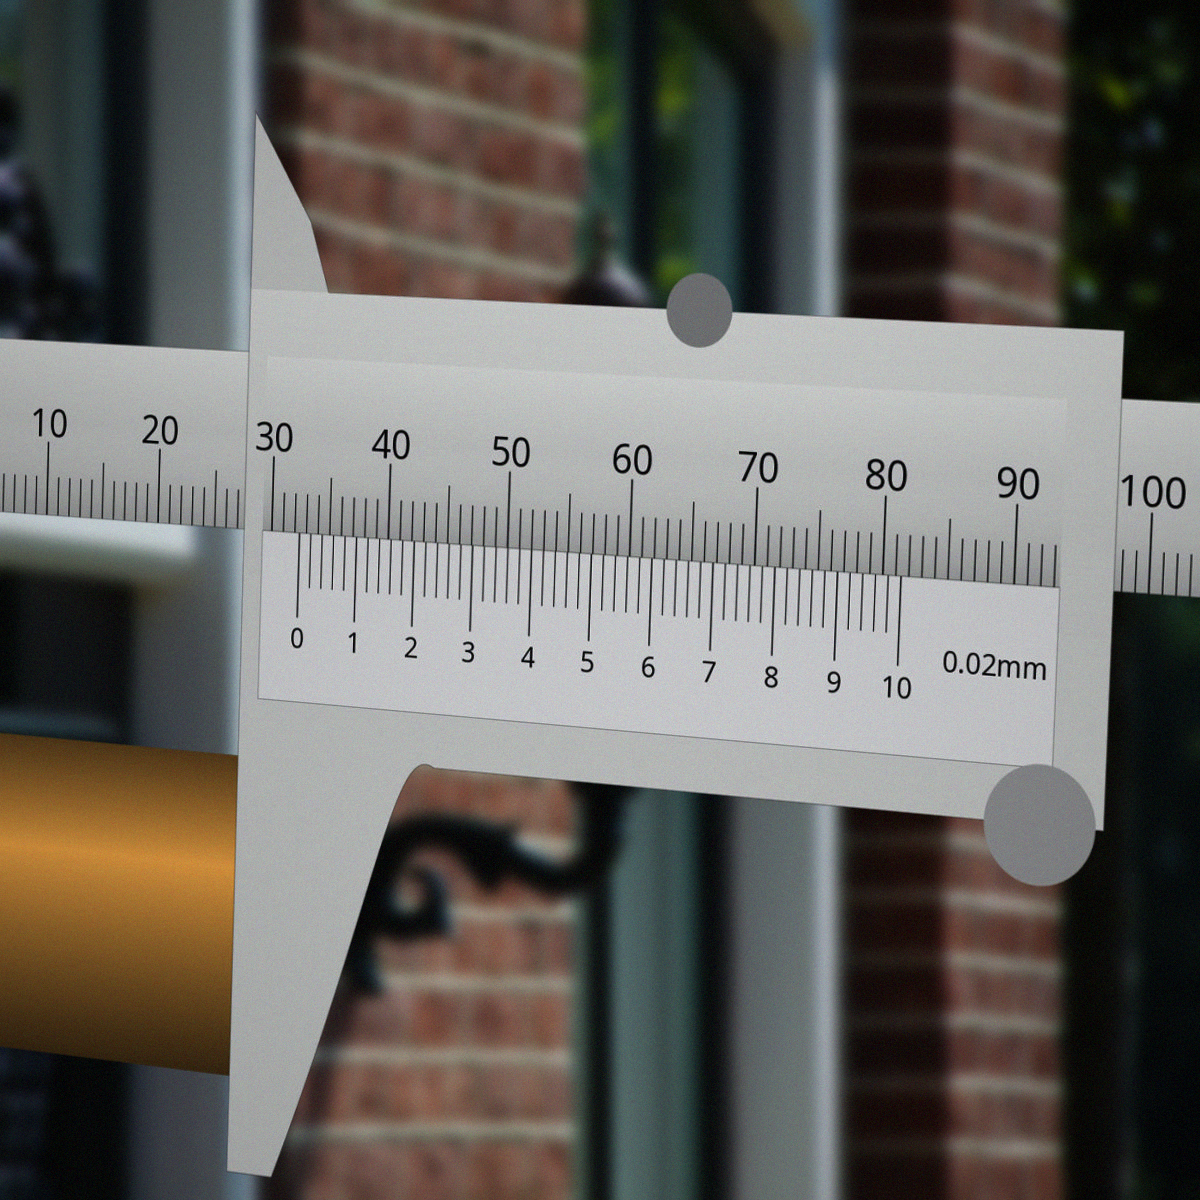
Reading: **32.4** mm
